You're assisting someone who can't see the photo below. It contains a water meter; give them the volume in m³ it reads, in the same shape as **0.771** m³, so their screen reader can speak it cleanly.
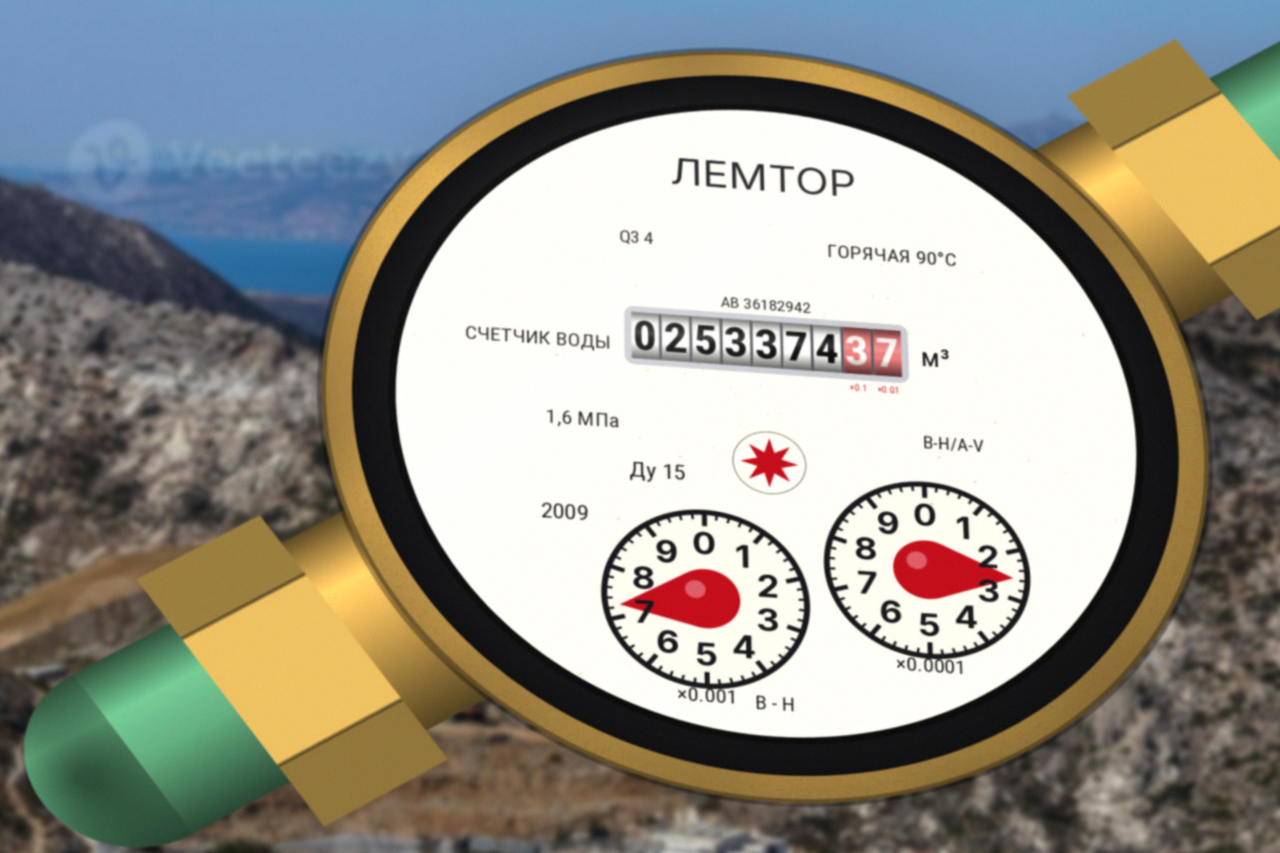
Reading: **253374.3772** m³
